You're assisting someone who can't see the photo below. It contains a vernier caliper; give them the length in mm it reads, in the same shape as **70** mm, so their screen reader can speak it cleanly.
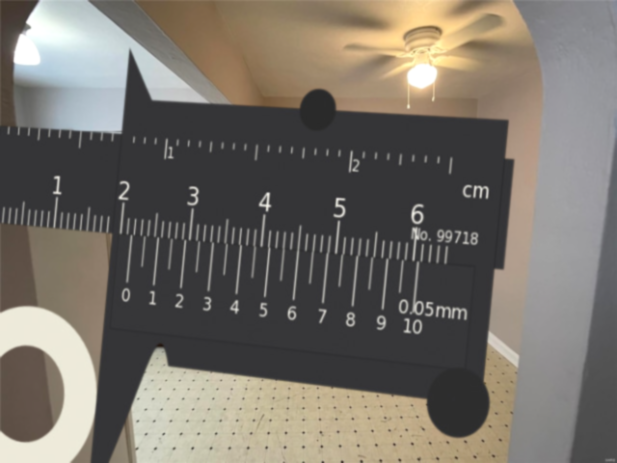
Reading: **21.6** mm
